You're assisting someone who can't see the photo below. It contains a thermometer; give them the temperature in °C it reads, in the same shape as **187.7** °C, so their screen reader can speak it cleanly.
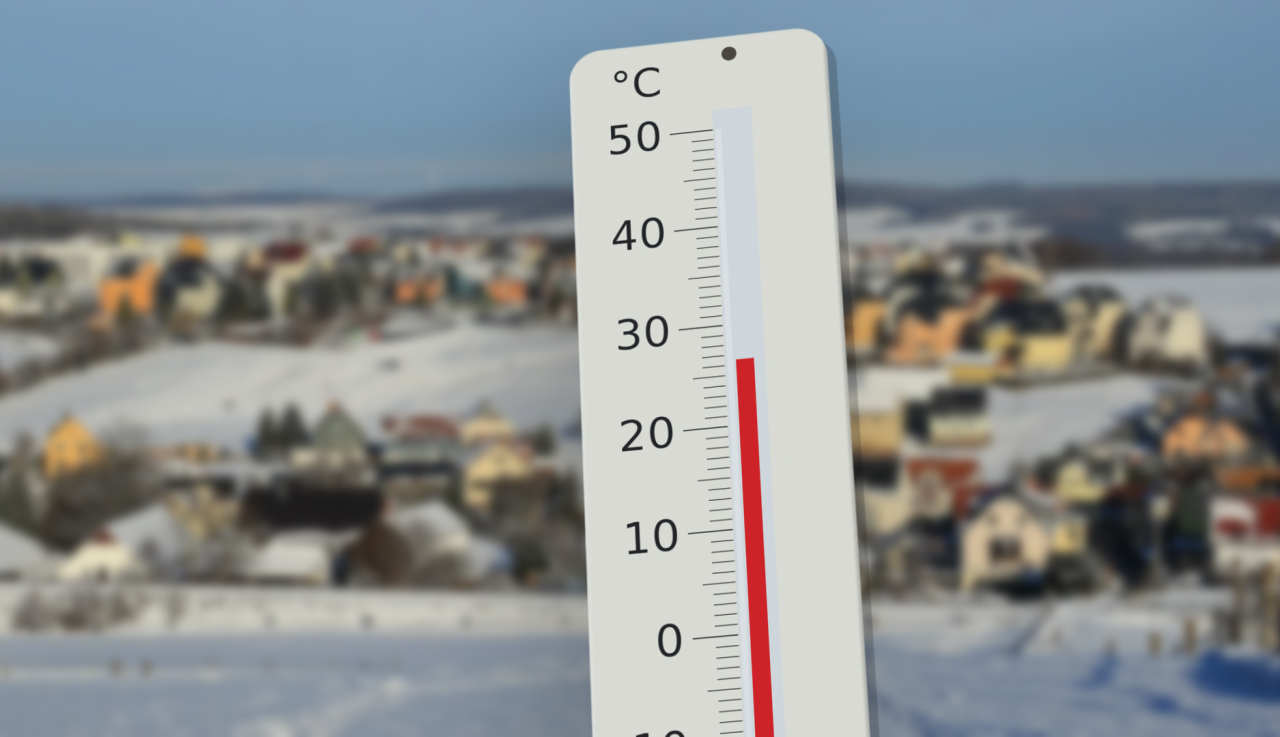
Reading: **26.5** °C
